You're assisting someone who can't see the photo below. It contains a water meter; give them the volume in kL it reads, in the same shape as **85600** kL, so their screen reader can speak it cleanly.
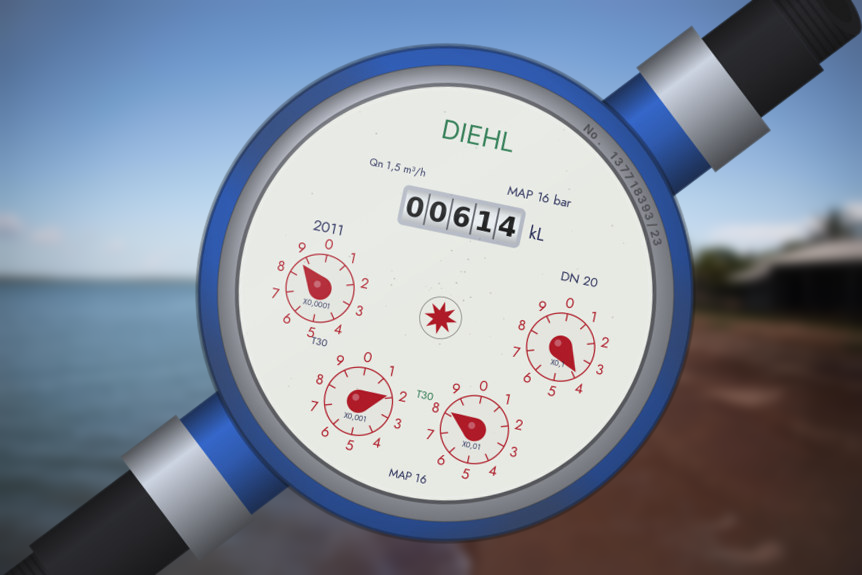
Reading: **614.3818** kL
